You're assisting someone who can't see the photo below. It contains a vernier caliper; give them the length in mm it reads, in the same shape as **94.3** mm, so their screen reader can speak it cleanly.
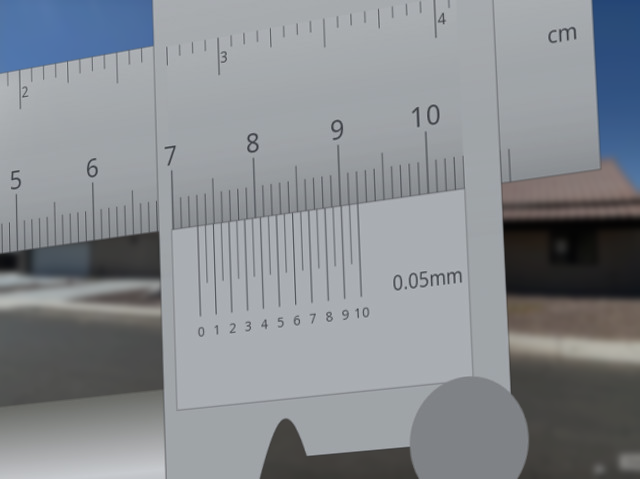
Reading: **73.0** mm
